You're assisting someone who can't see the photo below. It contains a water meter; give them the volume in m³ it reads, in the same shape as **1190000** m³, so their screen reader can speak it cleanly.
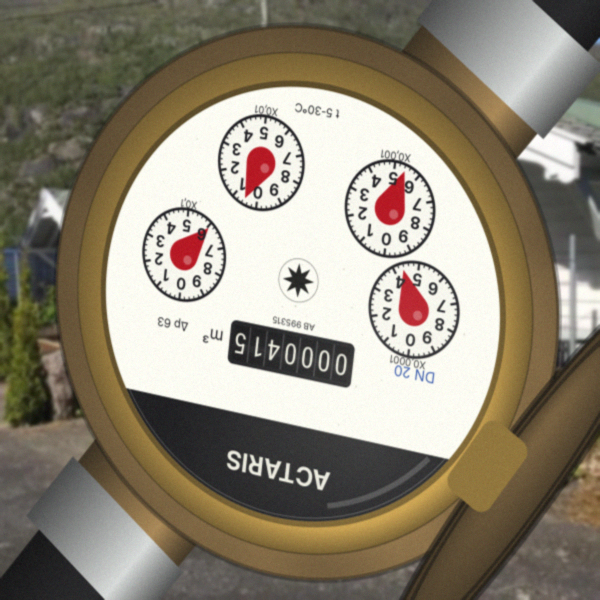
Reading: **415.6054** m³
